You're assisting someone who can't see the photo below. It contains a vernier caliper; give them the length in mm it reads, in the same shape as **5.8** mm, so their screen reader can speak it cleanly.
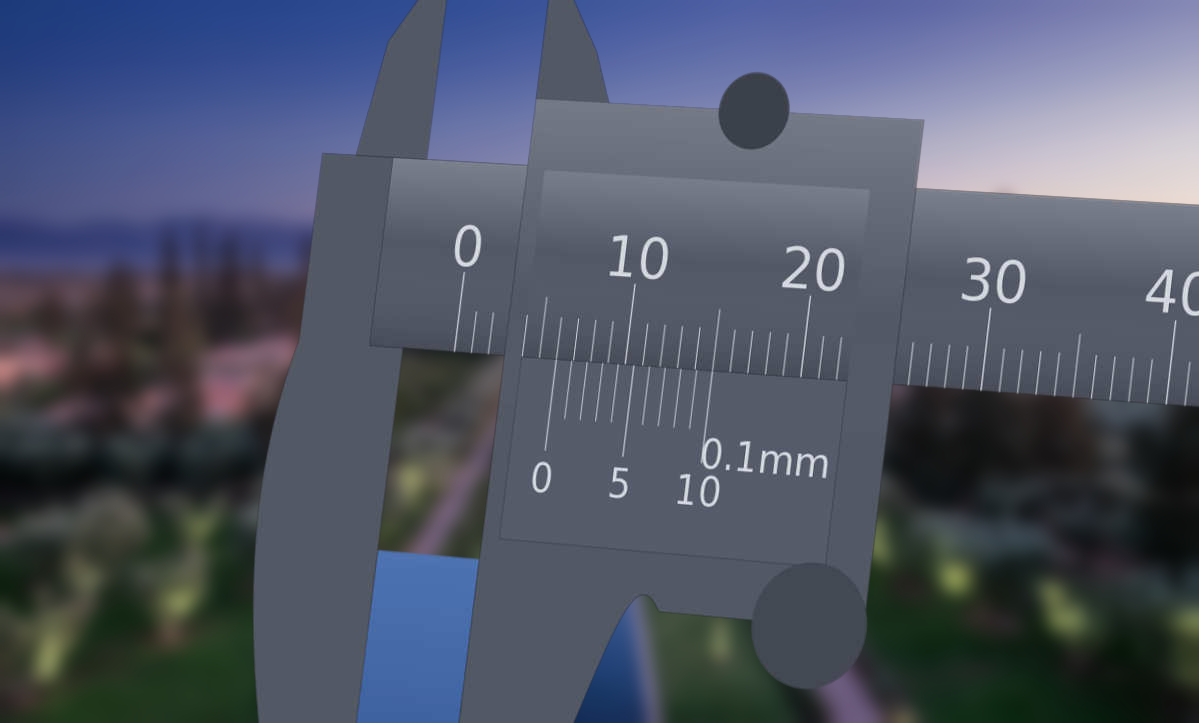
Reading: **6.0** mm
